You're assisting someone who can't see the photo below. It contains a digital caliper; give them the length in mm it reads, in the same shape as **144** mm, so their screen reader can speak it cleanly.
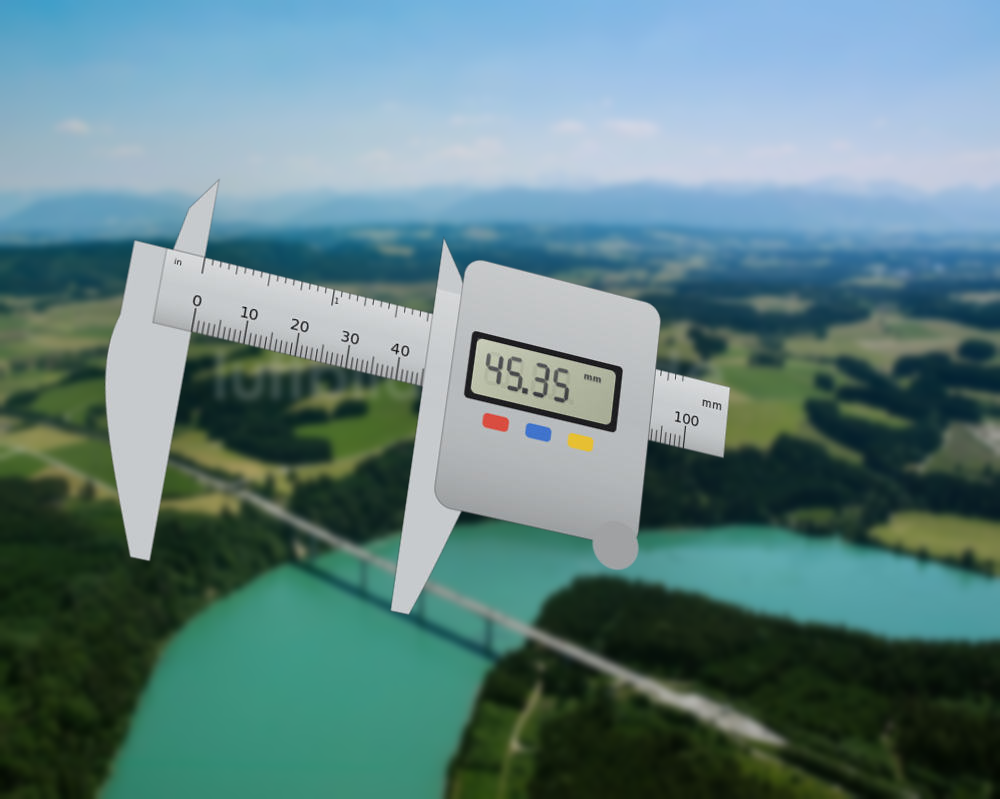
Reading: **45.35** mm
